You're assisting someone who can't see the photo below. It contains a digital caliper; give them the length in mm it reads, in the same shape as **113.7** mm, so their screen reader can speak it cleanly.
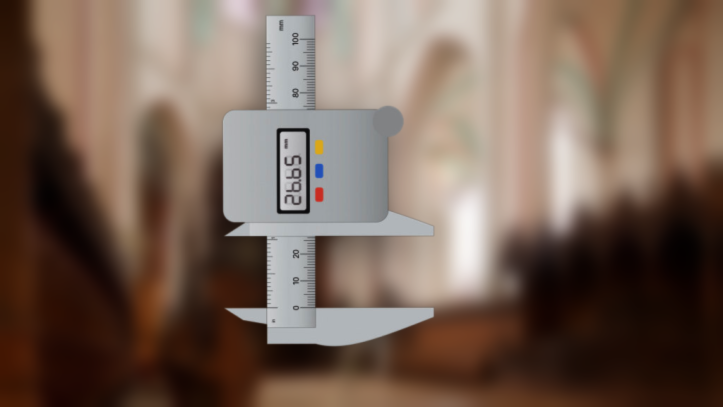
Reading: **26.65** mm
